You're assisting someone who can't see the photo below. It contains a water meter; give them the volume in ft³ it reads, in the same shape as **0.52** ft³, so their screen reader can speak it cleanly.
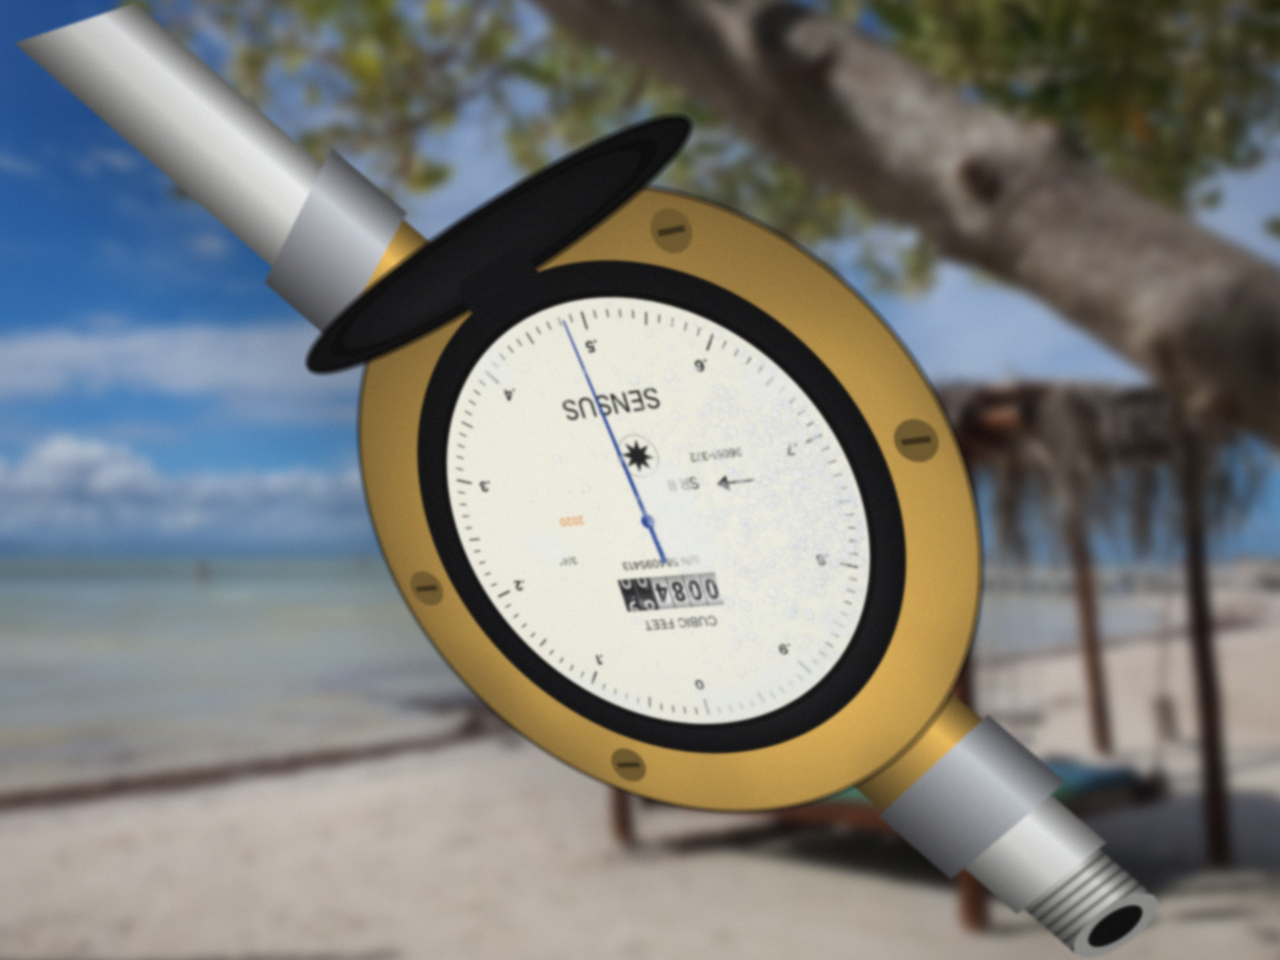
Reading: **8489.48** ft³
